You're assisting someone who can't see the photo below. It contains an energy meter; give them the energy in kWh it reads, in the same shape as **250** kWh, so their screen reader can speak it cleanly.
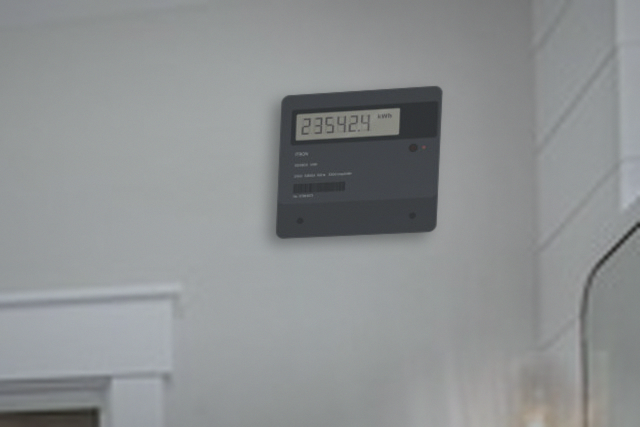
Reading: **23542.4** kWh
